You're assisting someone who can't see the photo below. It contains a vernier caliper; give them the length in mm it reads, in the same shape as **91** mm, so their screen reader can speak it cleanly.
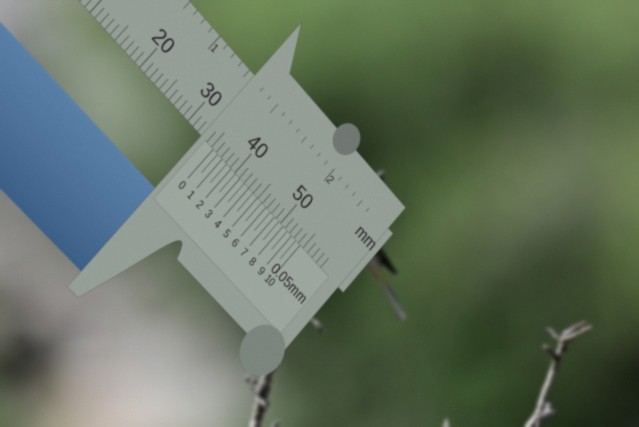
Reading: **35.4** mm
